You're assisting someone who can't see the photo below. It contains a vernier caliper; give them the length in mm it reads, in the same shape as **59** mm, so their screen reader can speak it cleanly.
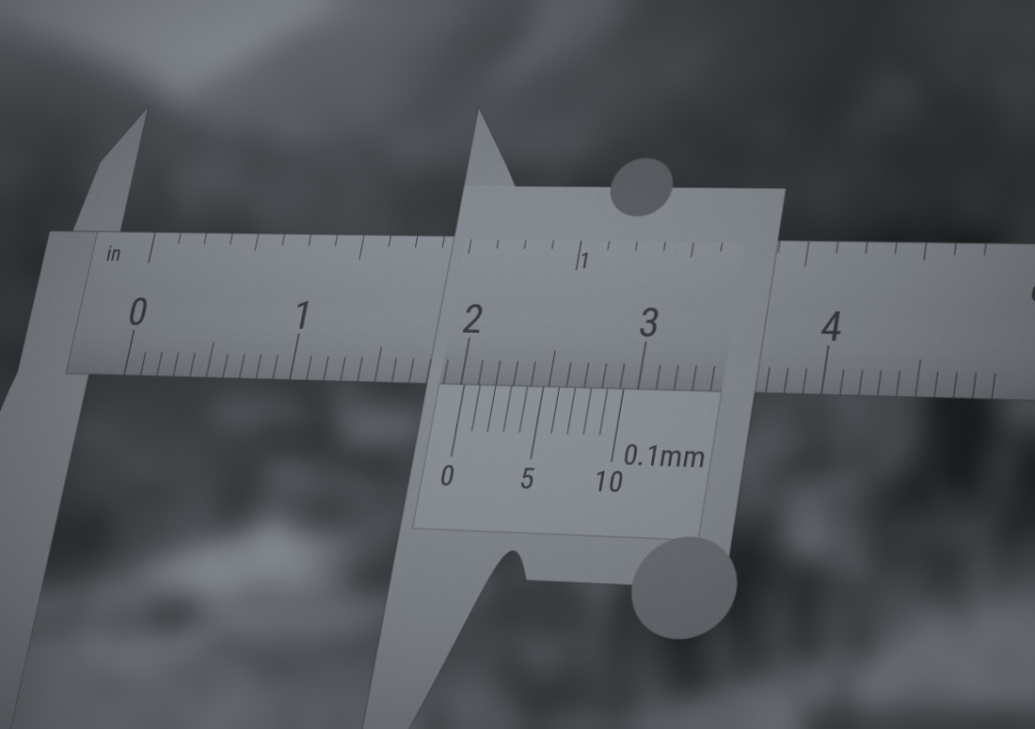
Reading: **20.2** mm
